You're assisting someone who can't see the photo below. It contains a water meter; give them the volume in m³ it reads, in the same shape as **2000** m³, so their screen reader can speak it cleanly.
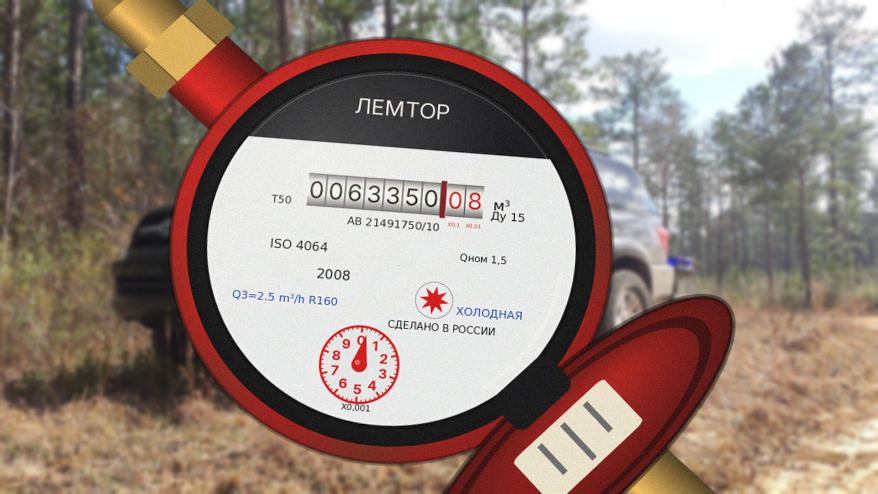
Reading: **63350.080** m³
